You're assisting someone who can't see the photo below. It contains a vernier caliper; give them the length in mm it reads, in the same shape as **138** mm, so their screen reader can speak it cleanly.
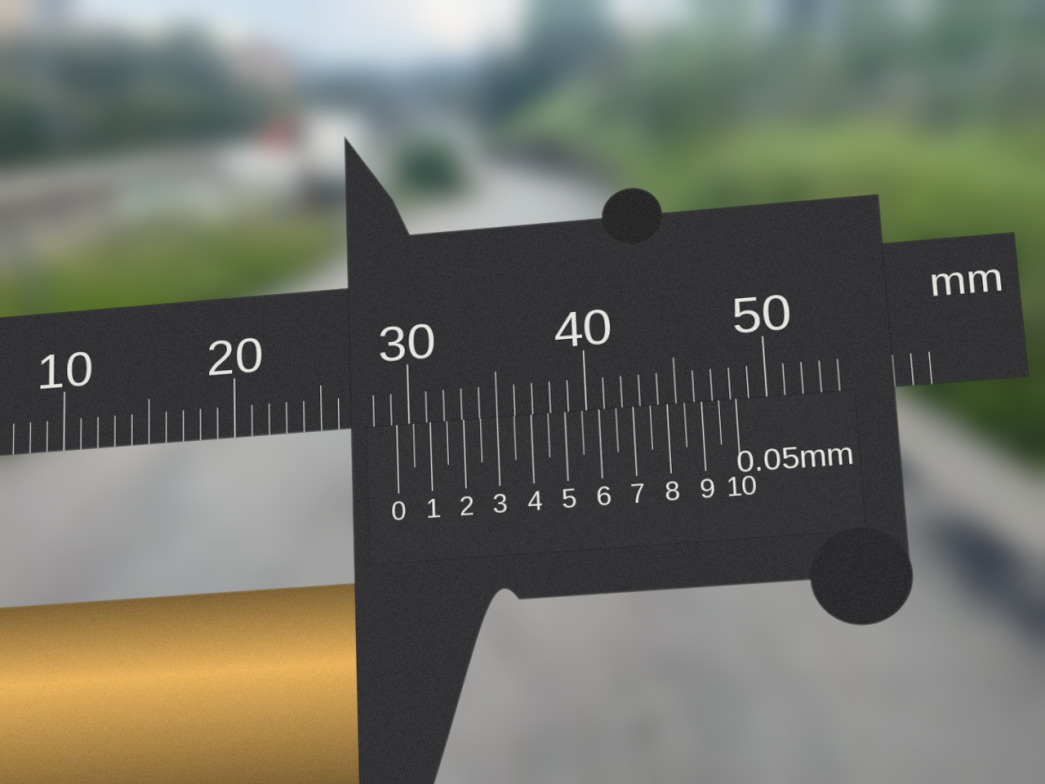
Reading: **29.3** mm
